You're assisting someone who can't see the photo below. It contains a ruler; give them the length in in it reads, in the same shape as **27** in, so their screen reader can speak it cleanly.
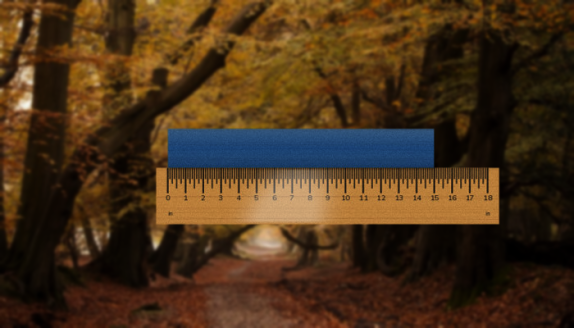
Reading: **15** in
